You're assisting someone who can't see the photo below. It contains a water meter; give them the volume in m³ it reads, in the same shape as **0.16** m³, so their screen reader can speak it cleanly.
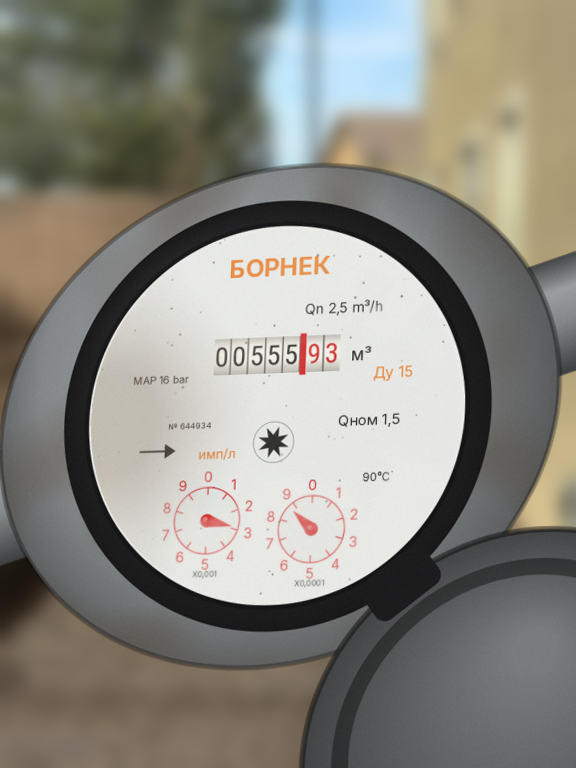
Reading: **555.9328** m³
